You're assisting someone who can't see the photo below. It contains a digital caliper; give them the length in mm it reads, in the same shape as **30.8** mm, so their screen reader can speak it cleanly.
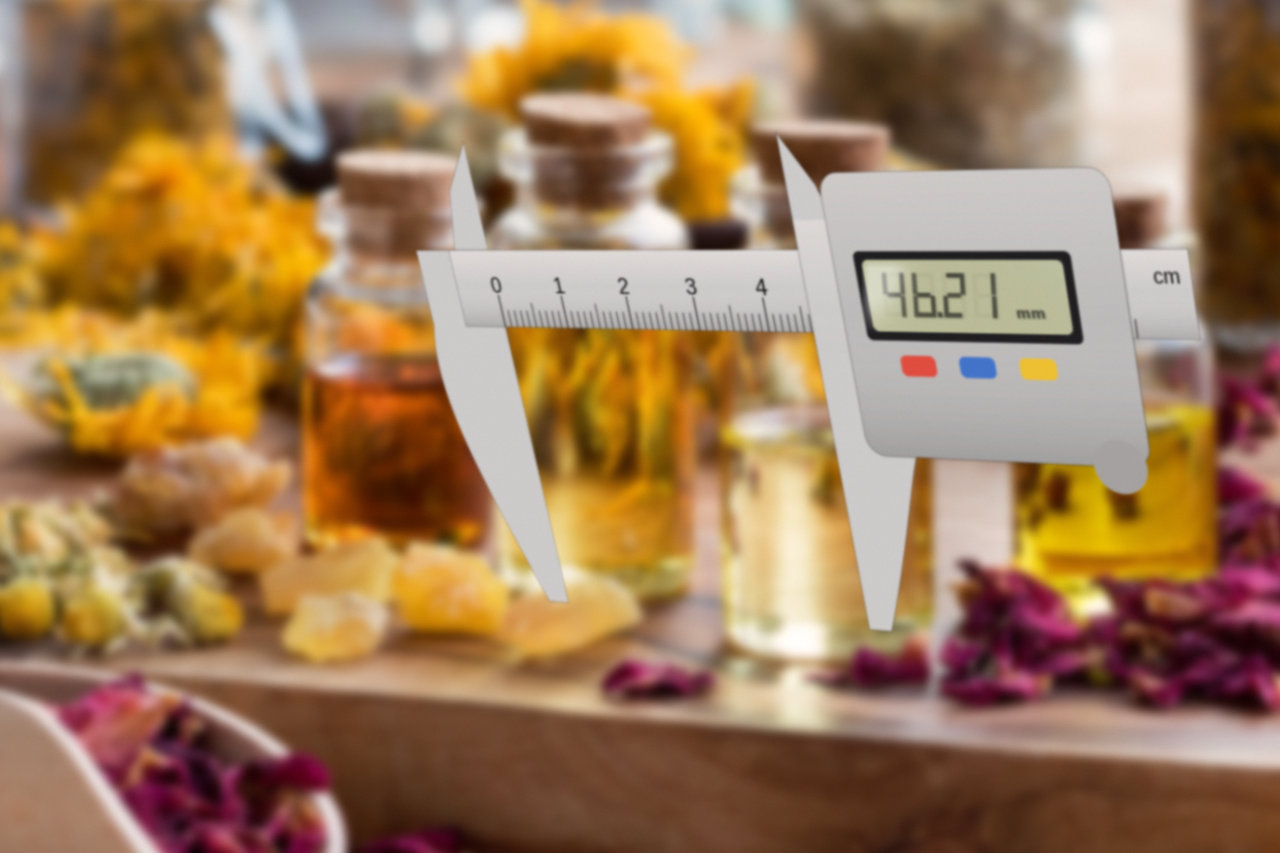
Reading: **46.21** mm
